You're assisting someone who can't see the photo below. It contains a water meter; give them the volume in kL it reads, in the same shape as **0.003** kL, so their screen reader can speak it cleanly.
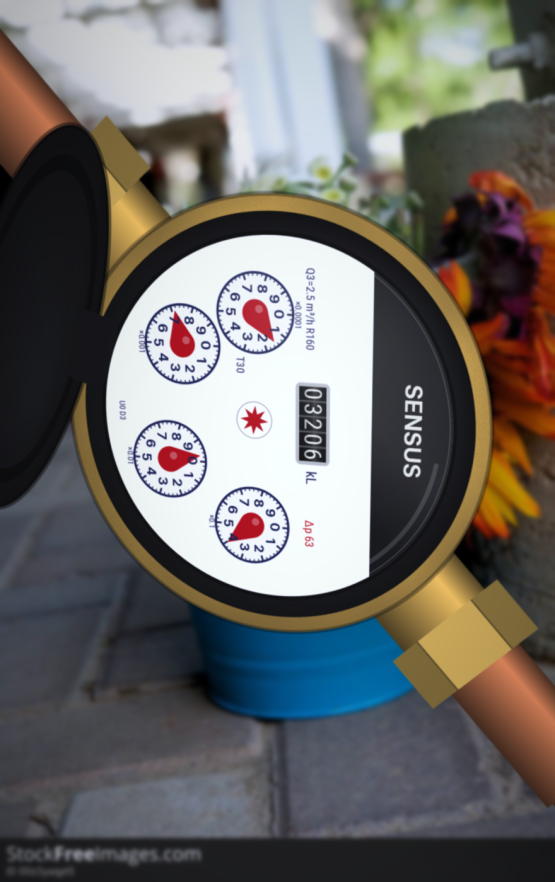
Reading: **3206.3971** kL
